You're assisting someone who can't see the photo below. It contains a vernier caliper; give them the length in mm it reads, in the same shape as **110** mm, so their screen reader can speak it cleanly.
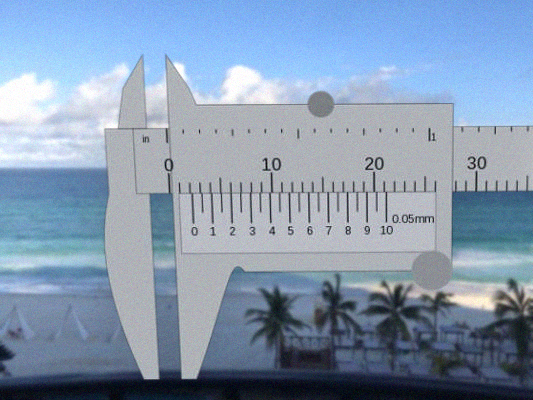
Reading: **2.2** mm
